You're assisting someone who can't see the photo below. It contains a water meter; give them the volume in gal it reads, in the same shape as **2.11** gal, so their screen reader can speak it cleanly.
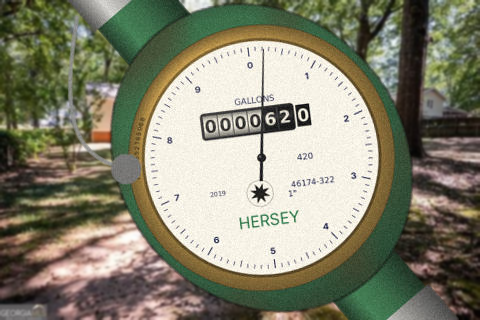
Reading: **620.2** gal
